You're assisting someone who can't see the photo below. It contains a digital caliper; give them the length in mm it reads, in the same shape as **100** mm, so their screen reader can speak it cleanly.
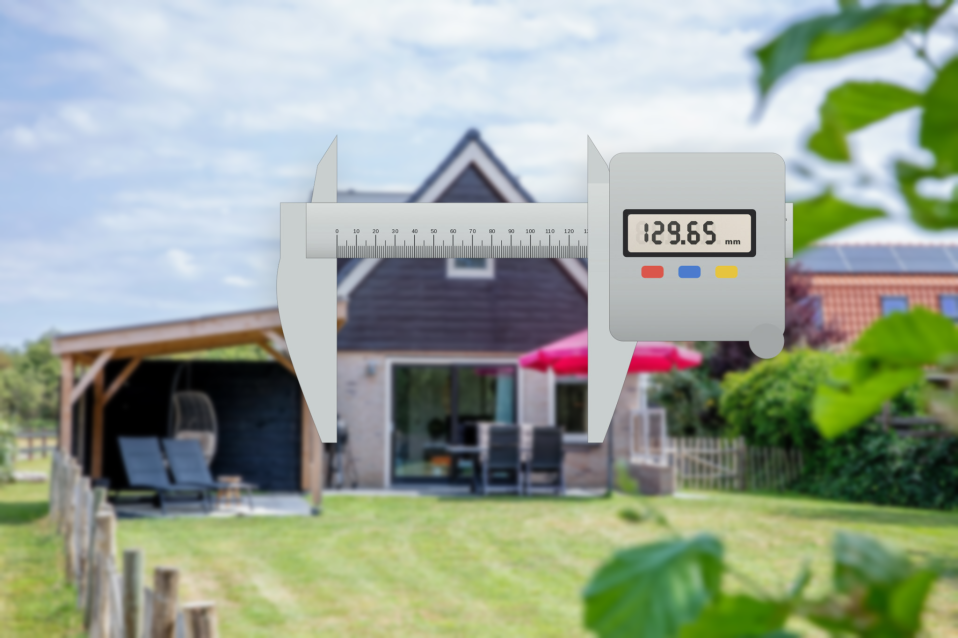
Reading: **129.65** mm
